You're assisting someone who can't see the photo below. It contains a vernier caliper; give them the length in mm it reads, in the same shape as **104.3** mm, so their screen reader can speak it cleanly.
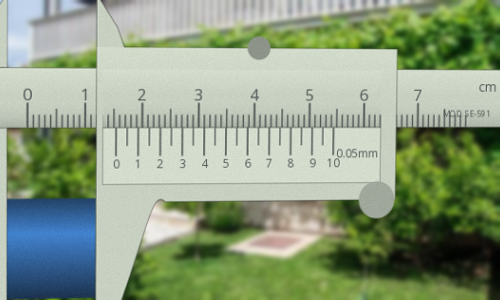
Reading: **15.4** mm
